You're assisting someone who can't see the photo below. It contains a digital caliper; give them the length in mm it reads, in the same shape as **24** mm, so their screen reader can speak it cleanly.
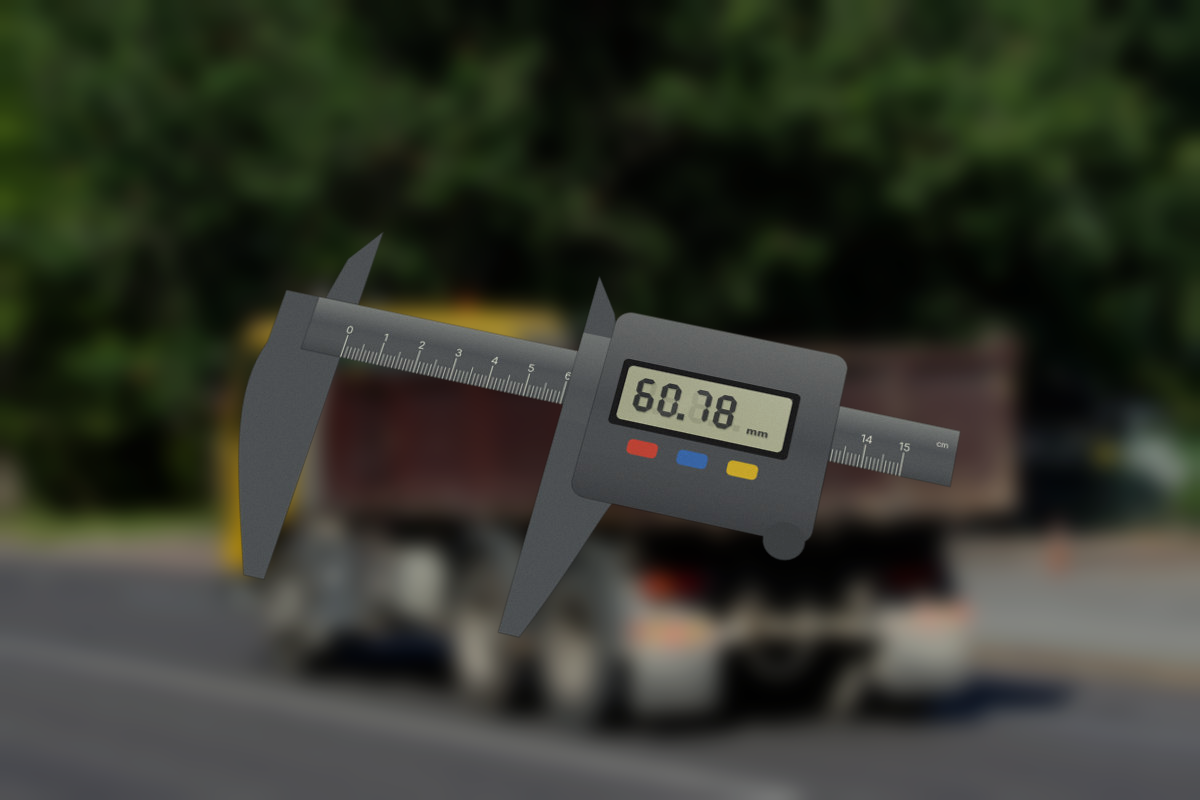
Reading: **60.78** mm
